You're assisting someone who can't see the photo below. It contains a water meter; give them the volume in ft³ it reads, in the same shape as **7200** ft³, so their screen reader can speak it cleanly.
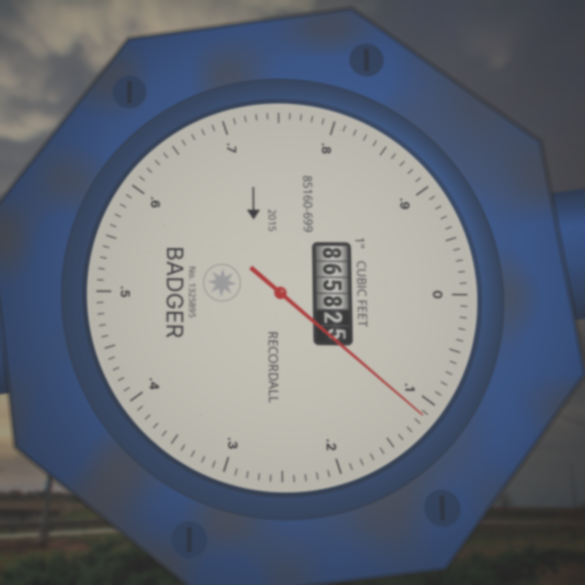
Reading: **865825.11** ft³
